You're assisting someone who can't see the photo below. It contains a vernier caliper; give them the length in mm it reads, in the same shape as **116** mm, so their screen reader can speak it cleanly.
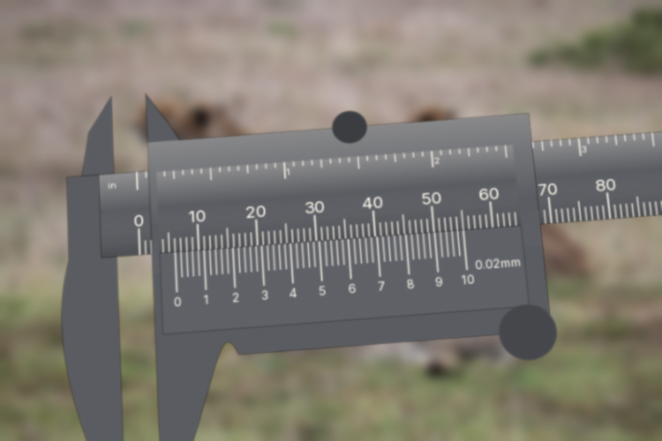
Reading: **6.0** mm
